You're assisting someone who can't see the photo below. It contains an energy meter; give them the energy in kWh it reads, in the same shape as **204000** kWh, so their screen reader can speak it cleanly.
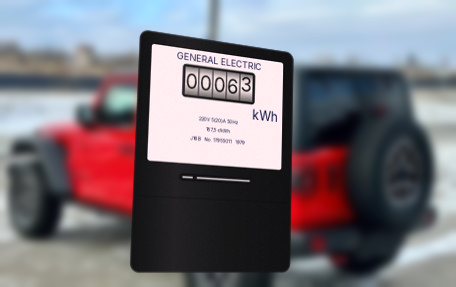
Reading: **63** kWh
